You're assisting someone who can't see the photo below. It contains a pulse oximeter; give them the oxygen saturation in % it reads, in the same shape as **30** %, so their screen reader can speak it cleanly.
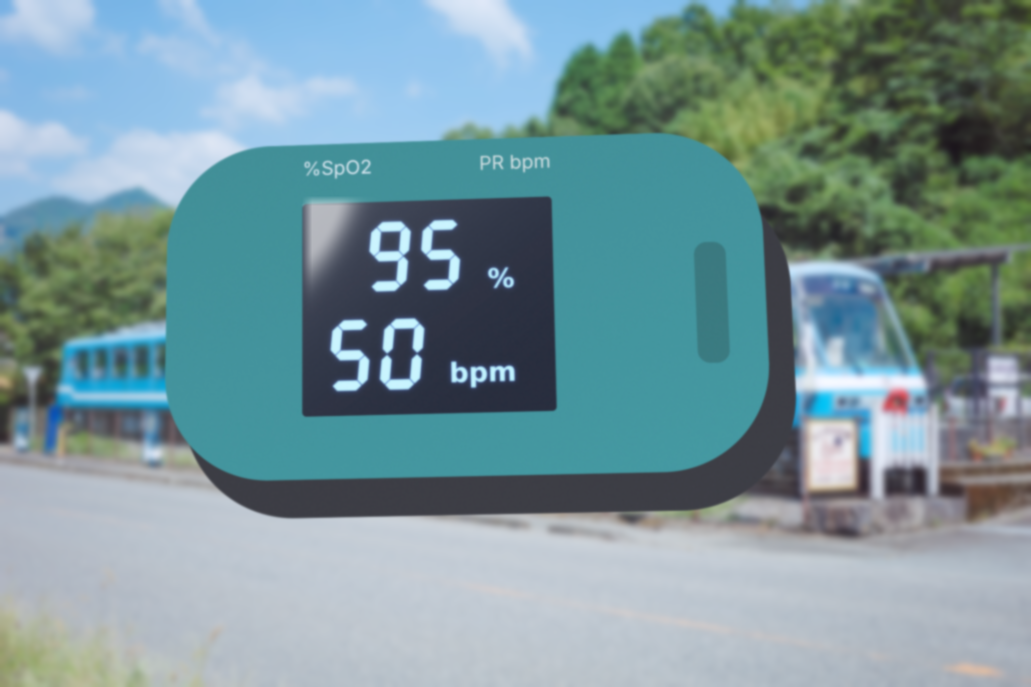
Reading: **95** %
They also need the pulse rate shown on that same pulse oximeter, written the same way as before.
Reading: **50** bpm
